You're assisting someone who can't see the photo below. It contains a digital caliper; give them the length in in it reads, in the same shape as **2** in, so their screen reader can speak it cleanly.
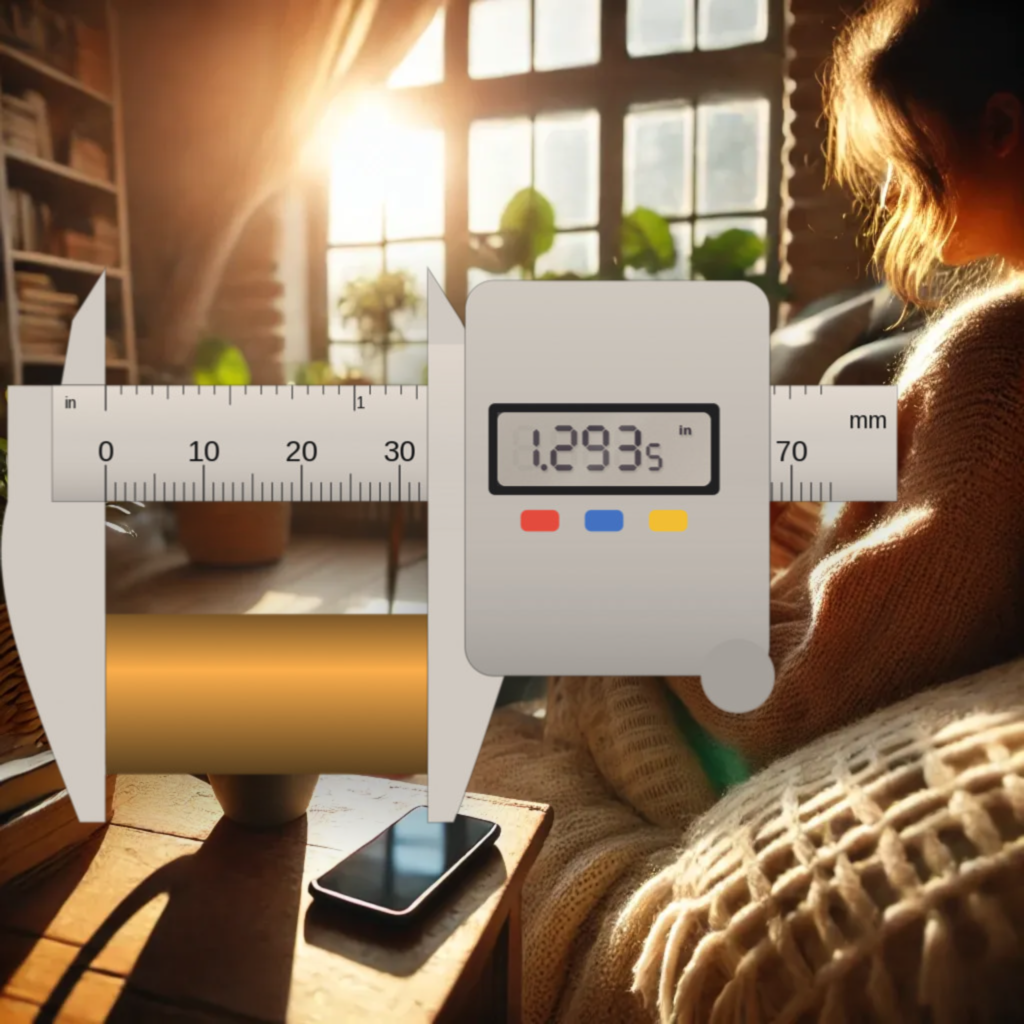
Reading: **1.2935** in
